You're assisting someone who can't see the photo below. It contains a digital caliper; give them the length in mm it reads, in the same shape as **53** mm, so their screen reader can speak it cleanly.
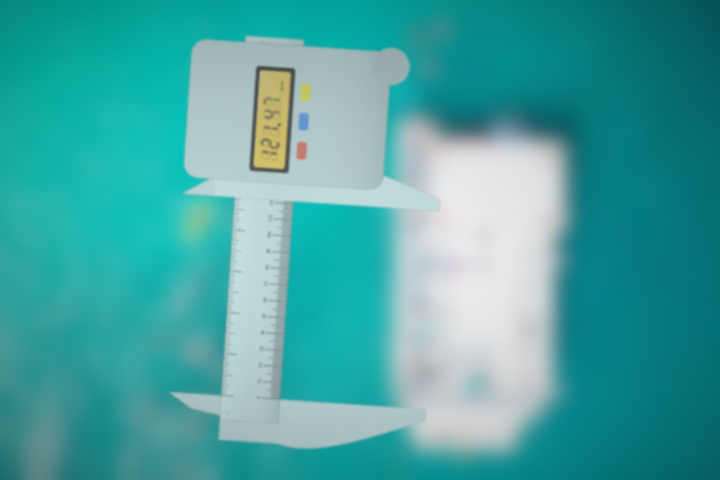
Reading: **121.47** mm
